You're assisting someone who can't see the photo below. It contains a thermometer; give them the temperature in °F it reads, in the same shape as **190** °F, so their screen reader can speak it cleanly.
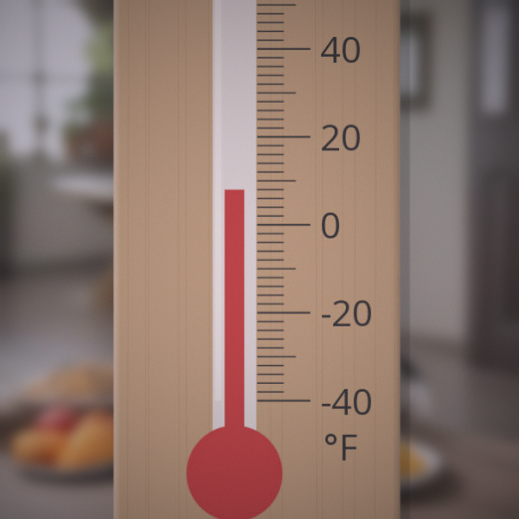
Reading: **8** °F
